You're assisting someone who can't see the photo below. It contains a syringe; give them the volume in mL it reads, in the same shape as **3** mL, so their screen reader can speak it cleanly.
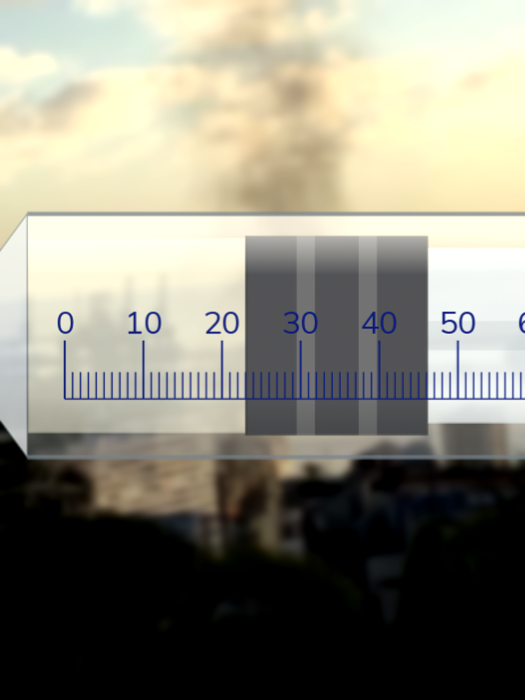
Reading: **23** mL
